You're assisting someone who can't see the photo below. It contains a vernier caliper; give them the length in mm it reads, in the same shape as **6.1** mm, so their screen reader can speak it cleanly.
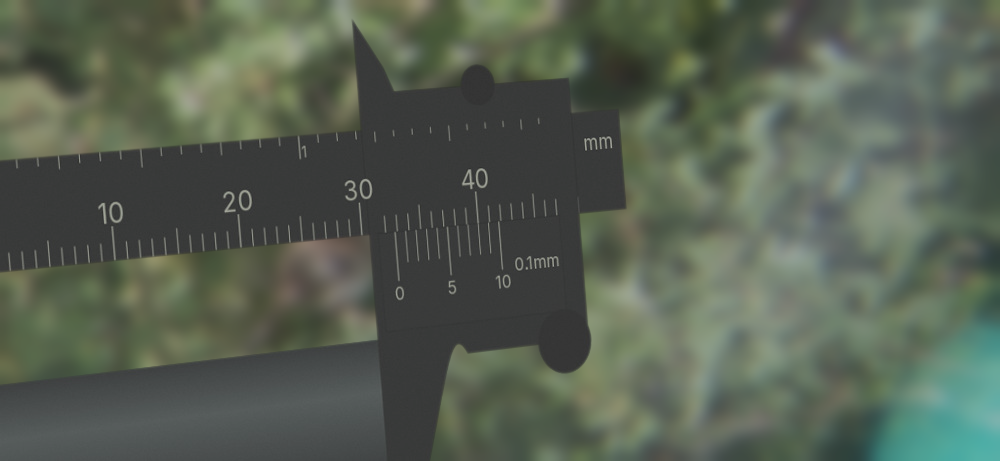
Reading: **32.8** mm
